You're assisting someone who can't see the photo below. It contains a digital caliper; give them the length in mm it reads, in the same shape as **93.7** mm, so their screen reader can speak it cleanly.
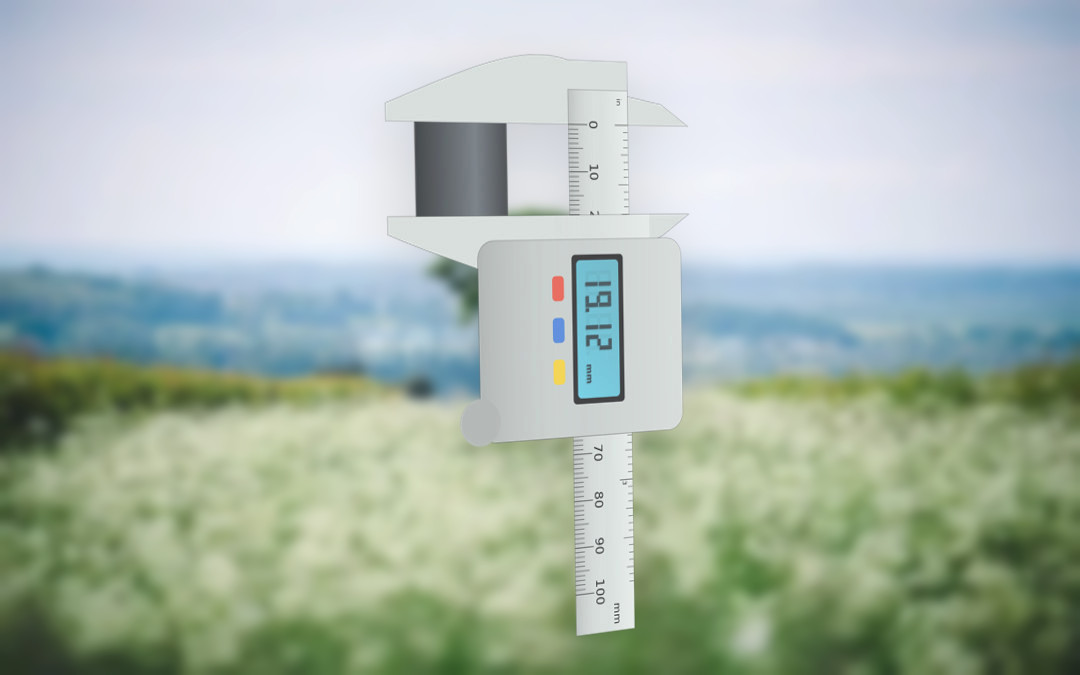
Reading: **19.12** mm
